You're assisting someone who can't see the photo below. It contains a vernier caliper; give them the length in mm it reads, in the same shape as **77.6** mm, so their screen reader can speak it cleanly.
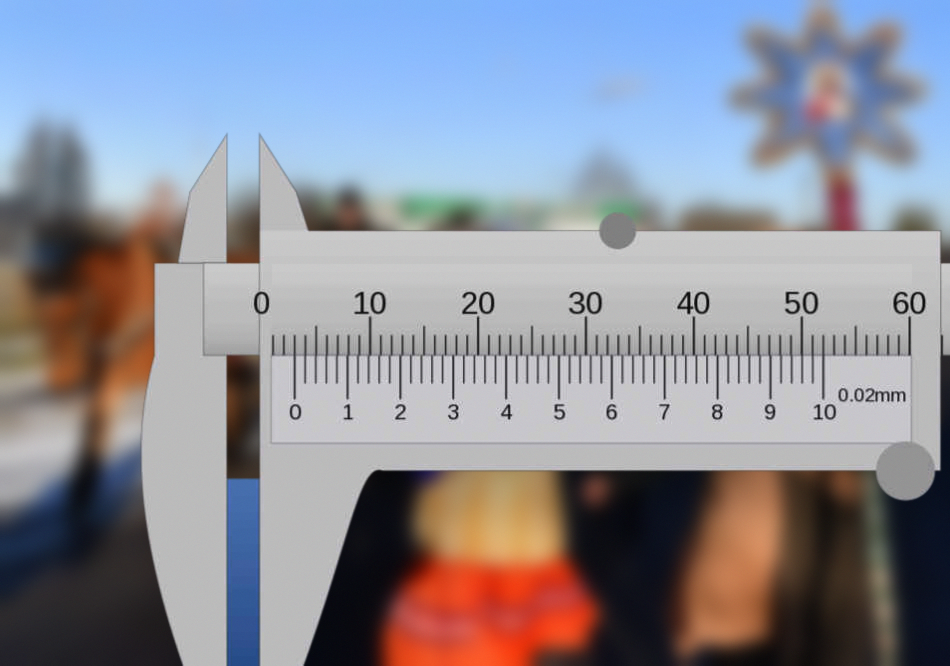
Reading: **3.0** mm
